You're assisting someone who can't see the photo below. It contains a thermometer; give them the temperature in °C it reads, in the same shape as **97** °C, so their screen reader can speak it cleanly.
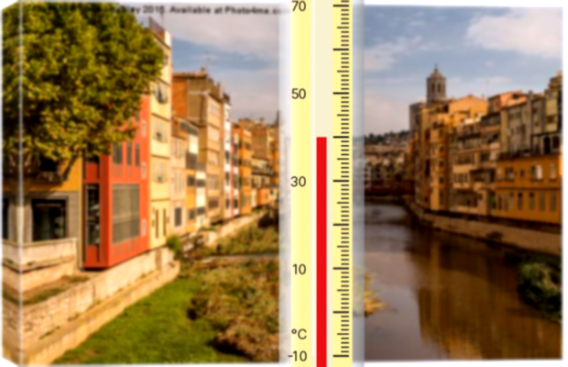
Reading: **40** °C
